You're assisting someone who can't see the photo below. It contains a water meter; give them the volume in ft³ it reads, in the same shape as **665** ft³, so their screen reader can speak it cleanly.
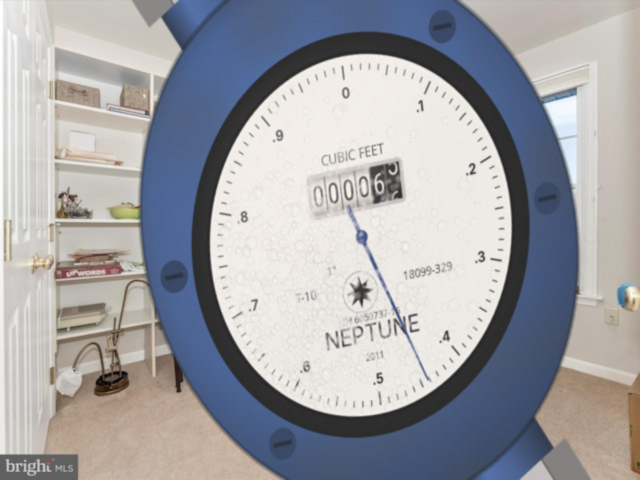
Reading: **65.44** ft³
